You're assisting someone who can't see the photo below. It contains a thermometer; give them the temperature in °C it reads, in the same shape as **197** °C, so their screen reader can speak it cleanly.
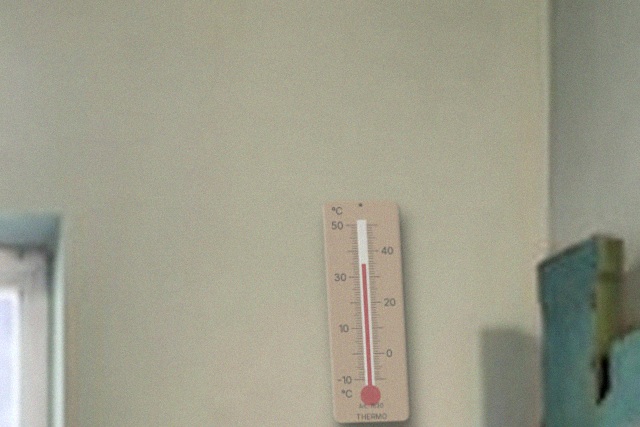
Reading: **35** °C
